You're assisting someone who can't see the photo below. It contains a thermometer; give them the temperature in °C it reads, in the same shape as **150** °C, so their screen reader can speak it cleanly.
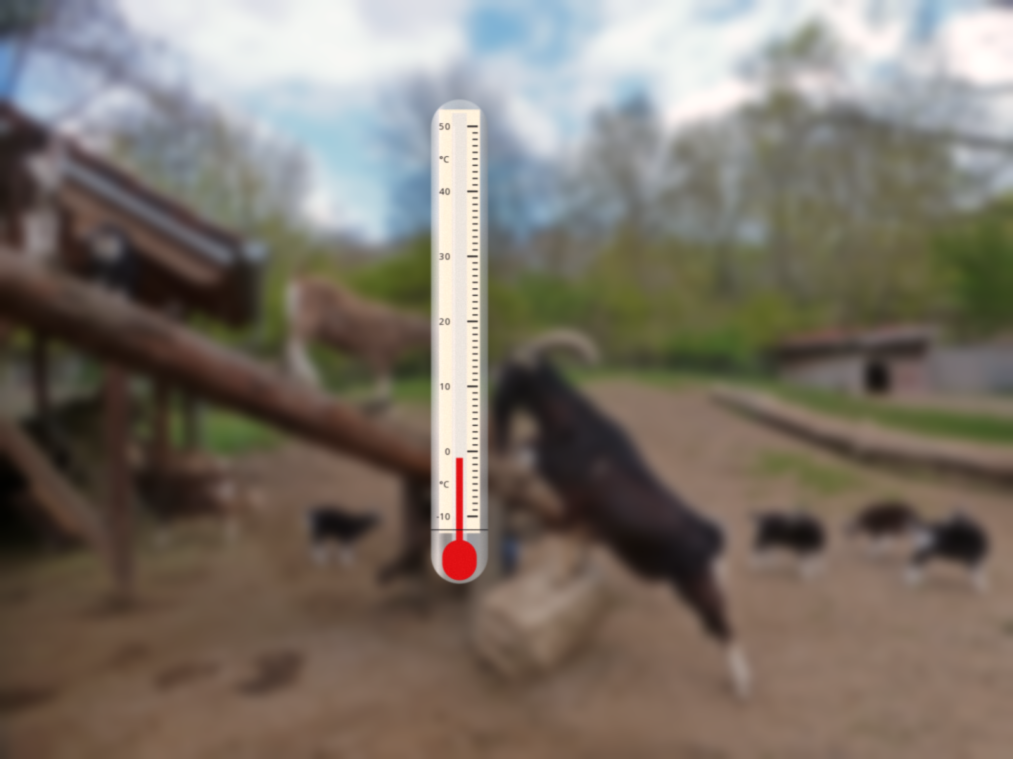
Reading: **-1** °C
